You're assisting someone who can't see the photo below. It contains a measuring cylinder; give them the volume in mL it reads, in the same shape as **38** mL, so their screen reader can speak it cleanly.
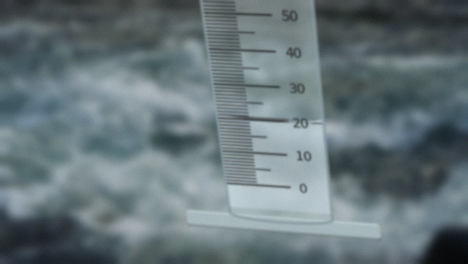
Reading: **20** mL
